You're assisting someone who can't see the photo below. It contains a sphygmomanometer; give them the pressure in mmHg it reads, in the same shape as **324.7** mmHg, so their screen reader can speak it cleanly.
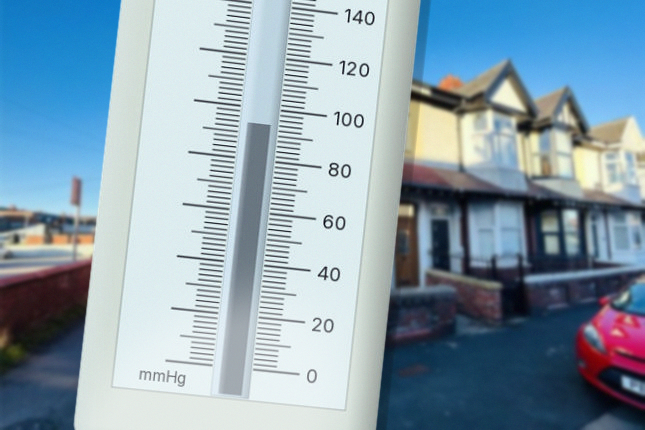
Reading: **94** mmHg
